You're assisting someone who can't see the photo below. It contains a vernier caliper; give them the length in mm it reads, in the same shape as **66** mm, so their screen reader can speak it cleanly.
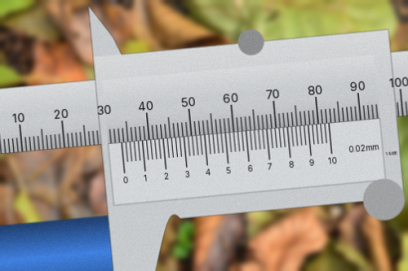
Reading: **33.5** mm
